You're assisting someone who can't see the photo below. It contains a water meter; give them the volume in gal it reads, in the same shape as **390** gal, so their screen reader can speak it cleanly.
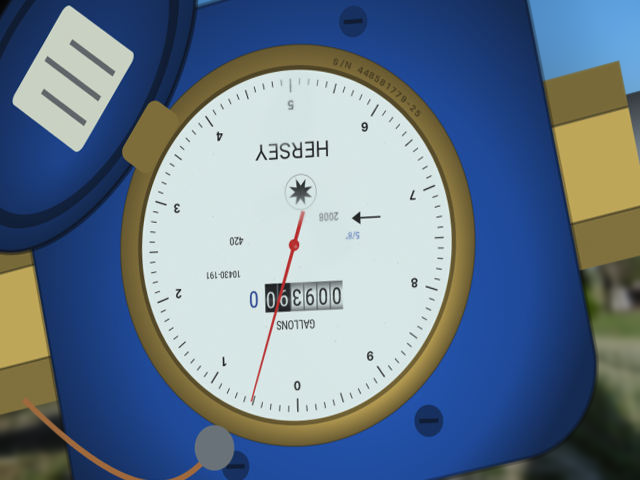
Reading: **93900.5** gal
